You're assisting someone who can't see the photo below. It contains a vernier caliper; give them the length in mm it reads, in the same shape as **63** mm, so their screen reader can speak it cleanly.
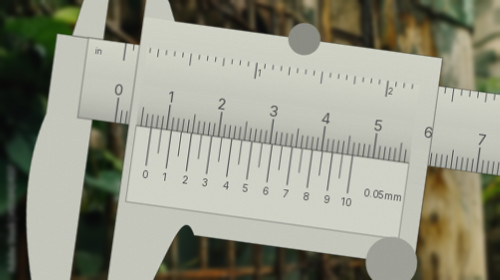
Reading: **7.0** mm
